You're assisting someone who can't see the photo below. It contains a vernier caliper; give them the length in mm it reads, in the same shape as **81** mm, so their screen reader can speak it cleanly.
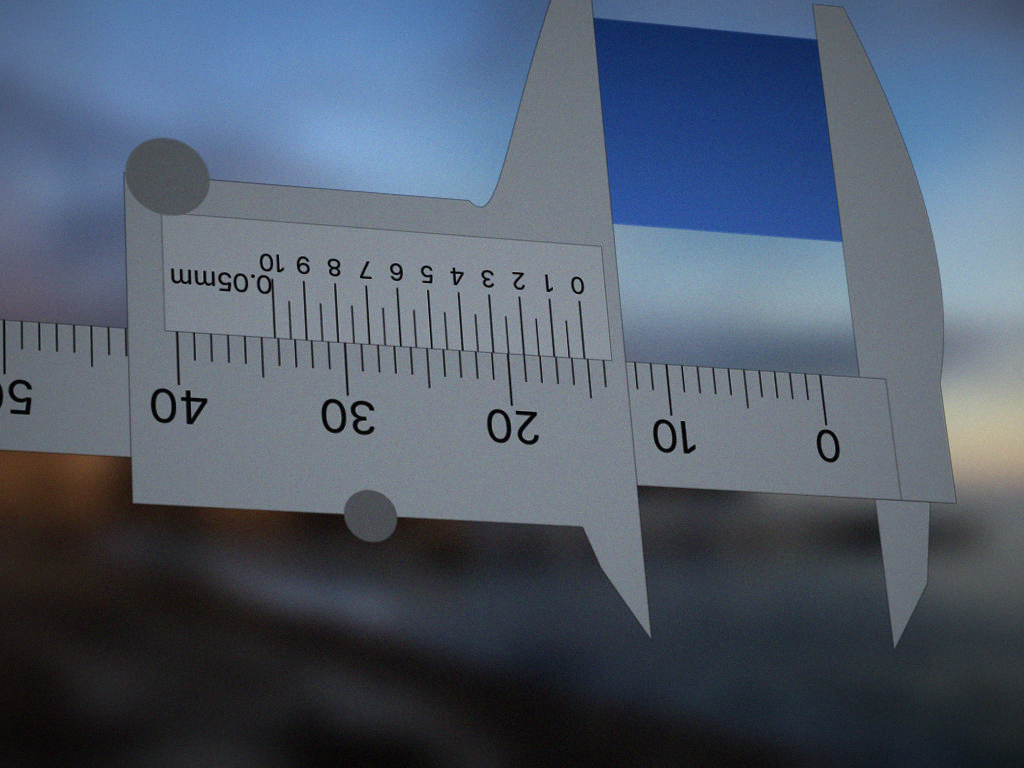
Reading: **15.2** mm
